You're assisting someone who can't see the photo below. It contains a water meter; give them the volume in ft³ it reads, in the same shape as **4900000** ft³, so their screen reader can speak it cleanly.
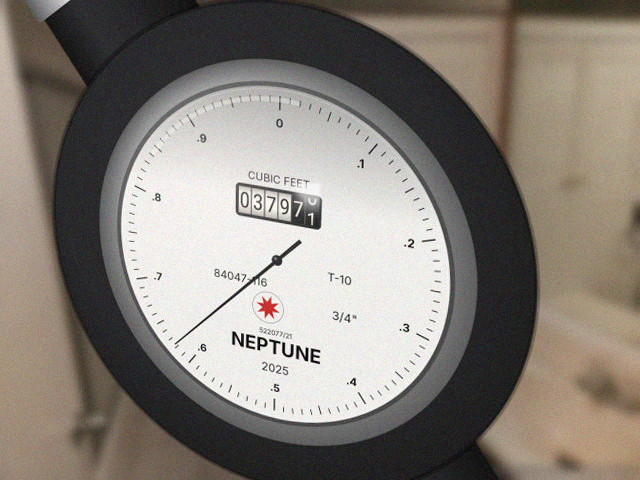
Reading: **37970.62** ft³
